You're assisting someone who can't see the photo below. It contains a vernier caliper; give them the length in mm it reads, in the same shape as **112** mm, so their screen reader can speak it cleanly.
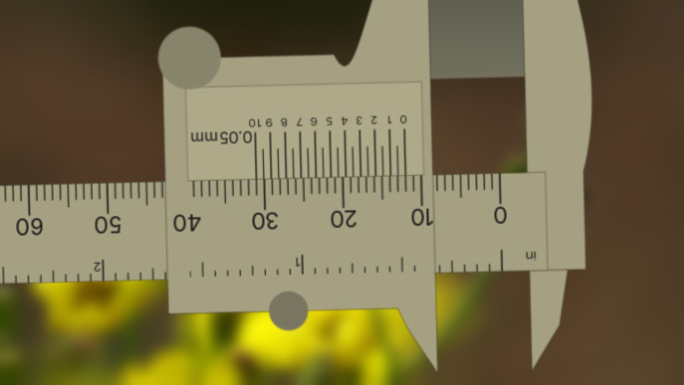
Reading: **12.0** mm
